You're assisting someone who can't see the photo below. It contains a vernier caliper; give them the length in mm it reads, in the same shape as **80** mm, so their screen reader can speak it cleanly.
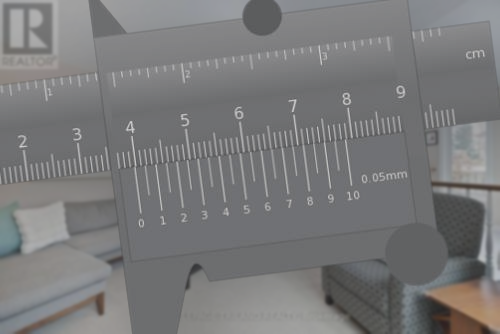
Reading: **39.8** mm
